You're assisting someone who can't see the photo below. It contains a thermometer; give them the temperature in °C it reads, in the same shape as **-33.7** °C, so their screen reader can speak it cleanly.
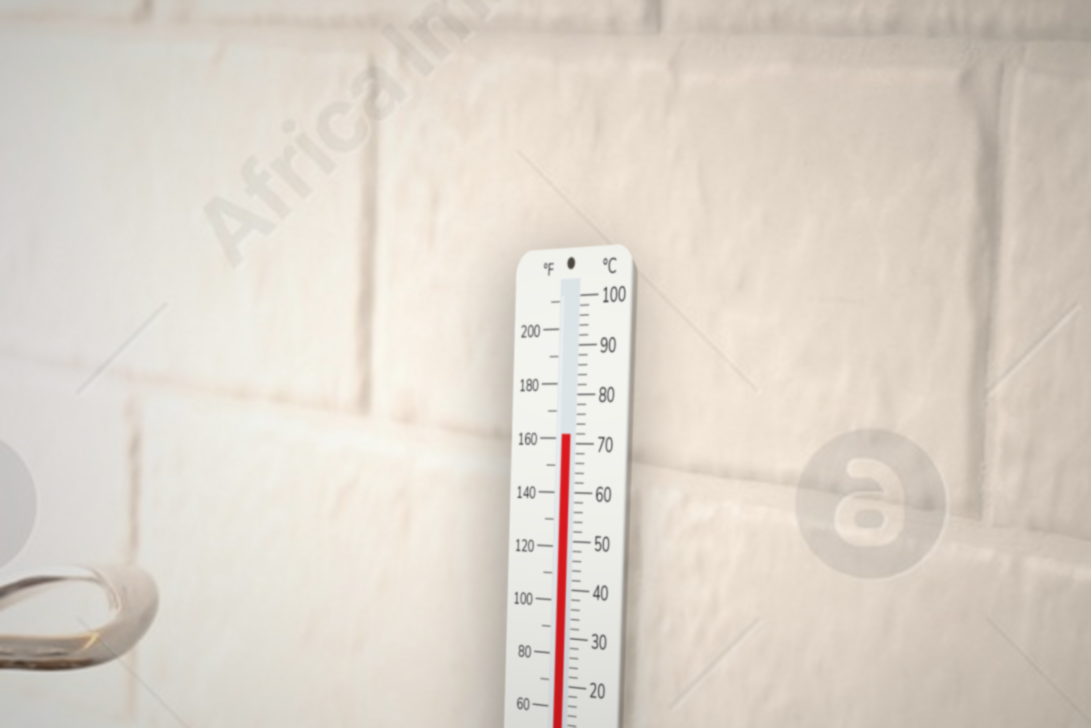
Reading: **72** °C
